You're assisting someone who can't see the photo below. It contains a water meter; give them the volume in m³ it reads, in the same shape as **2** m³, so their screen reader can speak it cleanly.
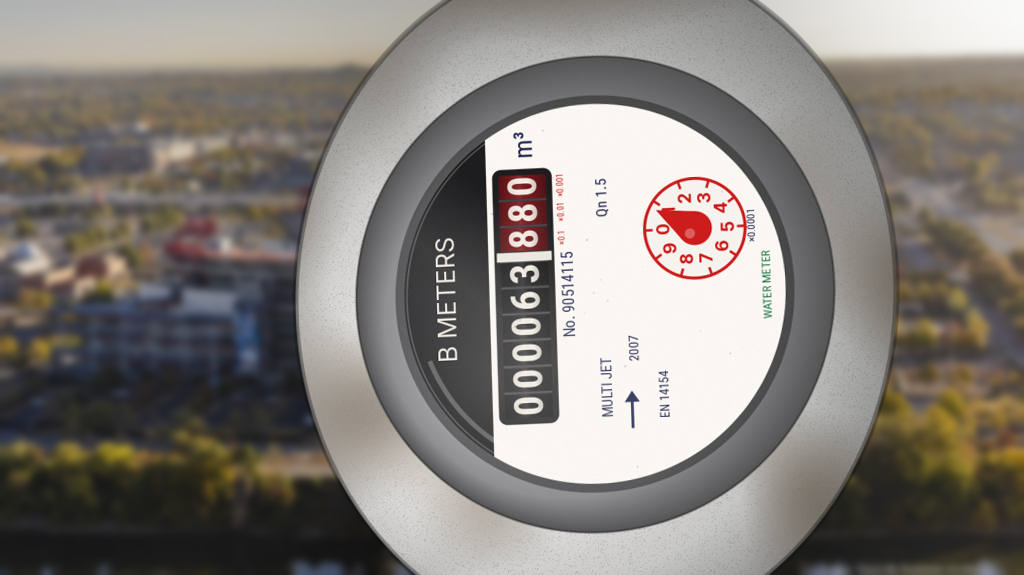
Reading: **63.8800** m³
